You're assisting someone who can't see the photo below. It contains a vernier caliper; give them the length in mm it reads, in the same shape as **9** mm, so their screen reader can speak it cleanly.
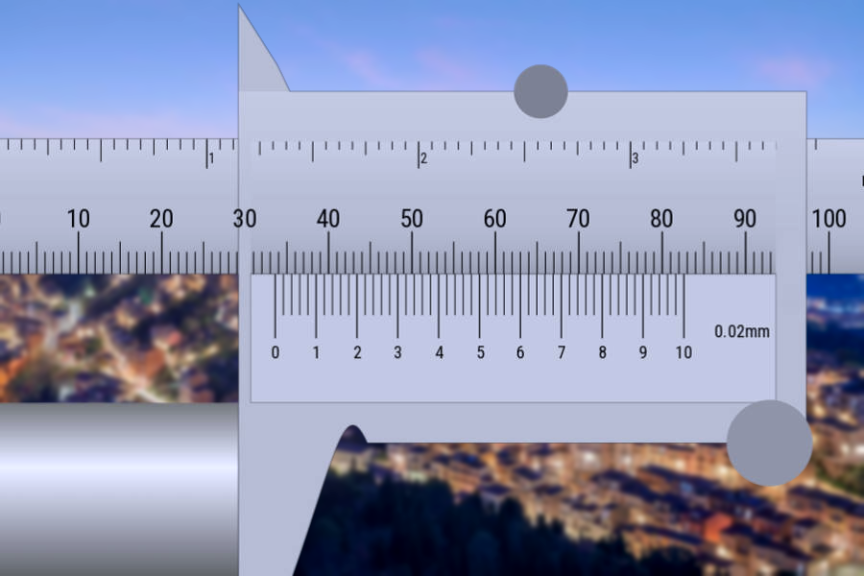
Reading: **33.6** mm
